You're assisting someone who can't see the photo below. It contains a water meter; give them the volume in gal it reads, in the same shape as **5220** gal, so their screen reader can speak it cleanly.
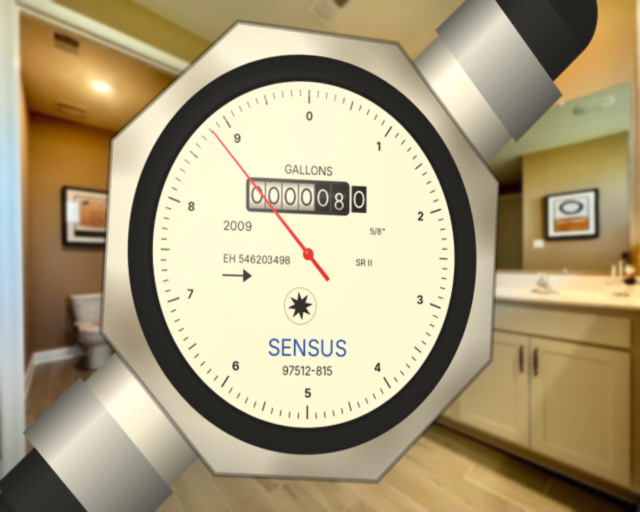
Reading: **78.8** gal
